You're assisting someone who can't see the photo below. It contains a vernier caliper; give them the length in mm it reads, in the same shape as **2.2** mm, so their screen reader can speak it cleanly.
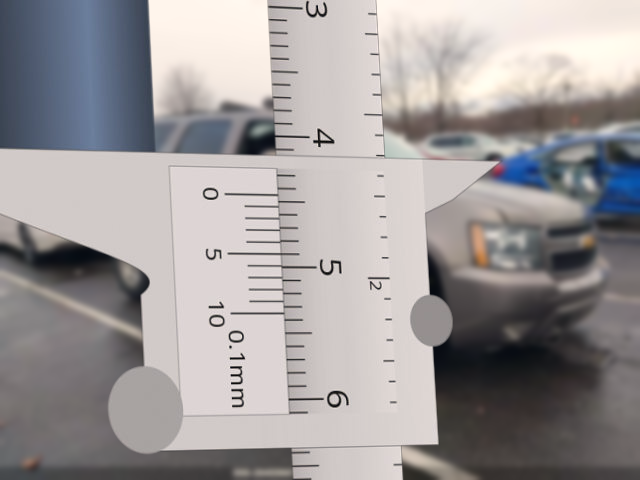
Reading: **44.5** mm
